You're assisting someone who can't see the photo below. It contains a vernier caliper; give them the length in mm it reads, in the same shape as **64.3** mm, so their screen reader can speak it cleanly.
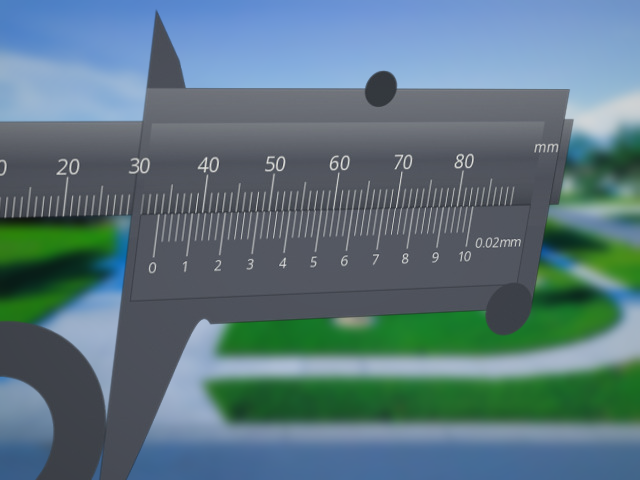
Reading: **33.6** mm
